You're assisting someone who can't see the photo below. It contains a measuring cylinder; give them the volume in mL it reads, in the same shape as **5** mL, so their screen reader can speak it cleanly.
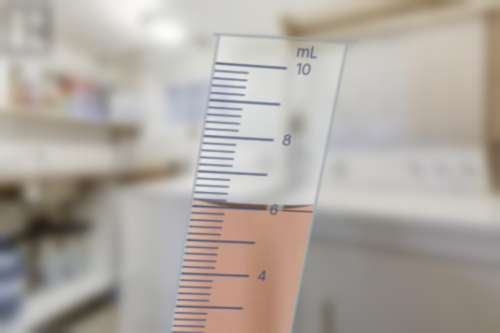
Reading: **6** mL
